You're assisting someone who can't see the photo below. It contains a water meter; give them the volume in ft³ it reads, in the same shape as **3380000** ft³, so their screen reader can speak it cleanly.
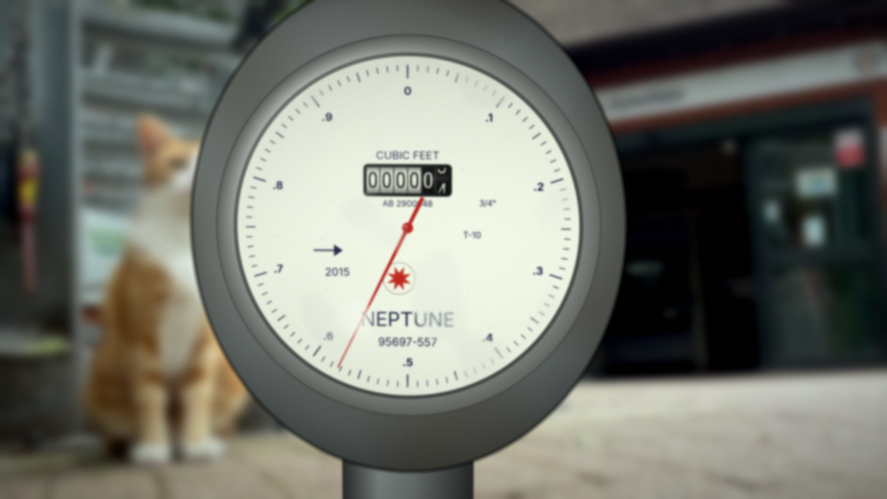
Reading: **3.57** ft³
